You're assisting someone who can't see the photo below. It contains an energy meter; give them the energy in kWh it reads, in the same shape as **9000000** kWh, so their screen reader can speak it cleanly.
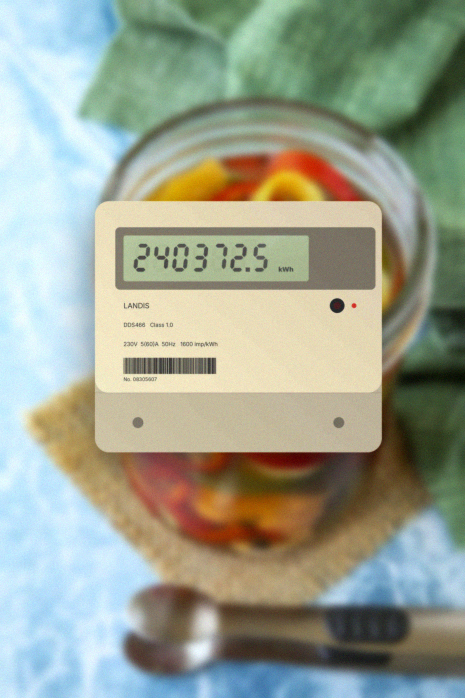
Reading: **240372.5** kWh
